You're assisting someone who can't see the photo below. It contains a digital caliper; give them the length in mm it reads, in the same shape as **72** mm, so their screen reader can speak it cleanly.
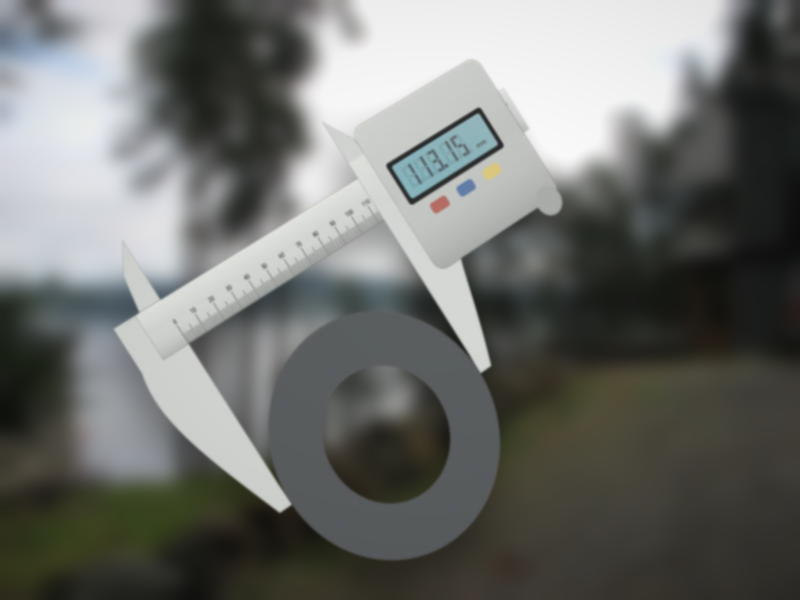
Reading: **113.15** mm
